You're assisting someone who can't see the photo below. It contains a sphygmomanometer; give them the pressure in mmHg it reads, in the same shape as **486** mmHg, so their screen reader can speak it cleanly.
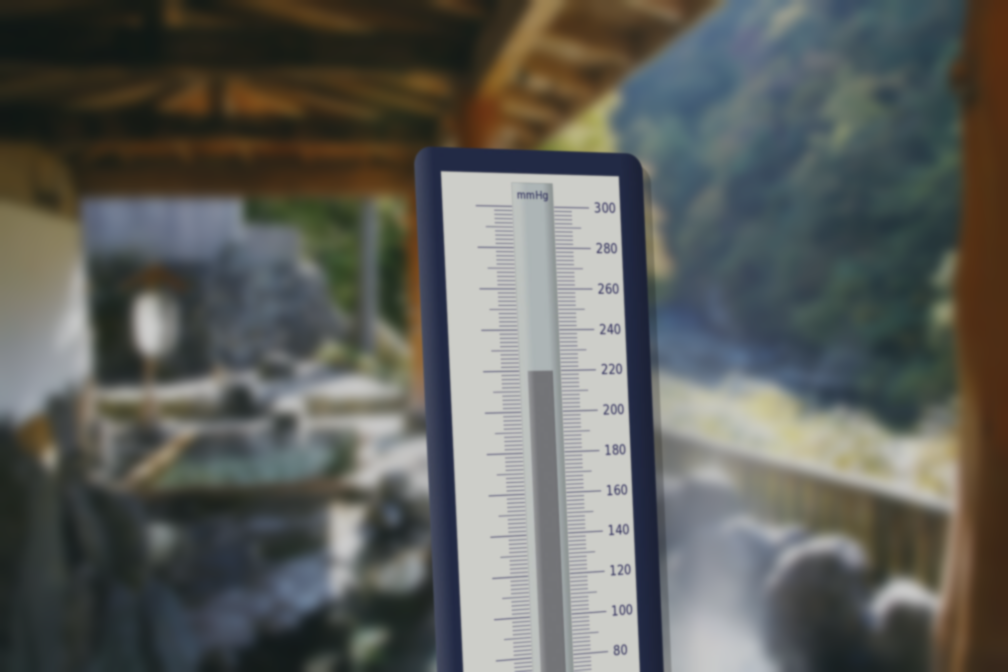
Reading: **220** mmHg
